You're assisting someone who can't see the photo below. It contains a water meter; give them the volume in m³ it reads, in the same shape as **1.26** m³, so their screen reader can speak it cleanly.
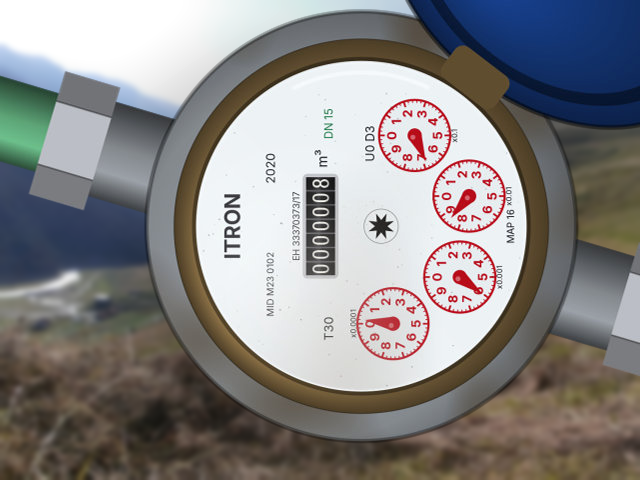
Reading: **8.6860** m³
